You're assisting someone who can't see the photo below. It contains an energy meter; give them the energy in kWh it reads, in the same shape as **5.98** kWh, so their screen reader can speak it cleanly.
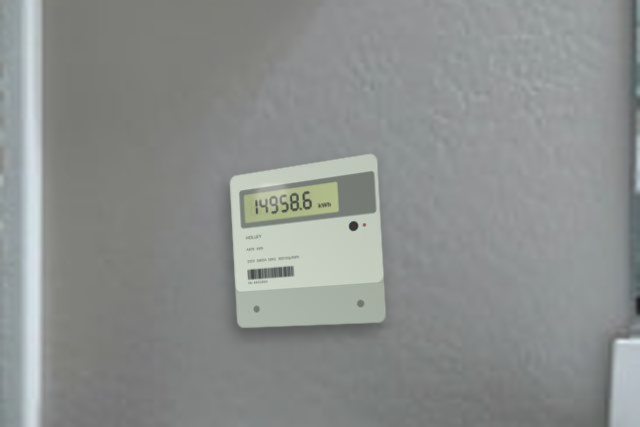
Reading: **14958.6** kWh
